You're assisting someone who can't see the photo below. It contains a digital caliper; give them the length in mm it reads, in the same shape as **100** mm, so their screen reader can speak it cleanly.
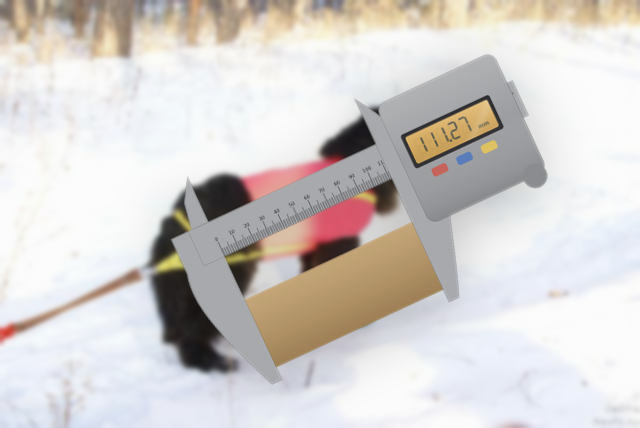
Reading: **111.27** mm
